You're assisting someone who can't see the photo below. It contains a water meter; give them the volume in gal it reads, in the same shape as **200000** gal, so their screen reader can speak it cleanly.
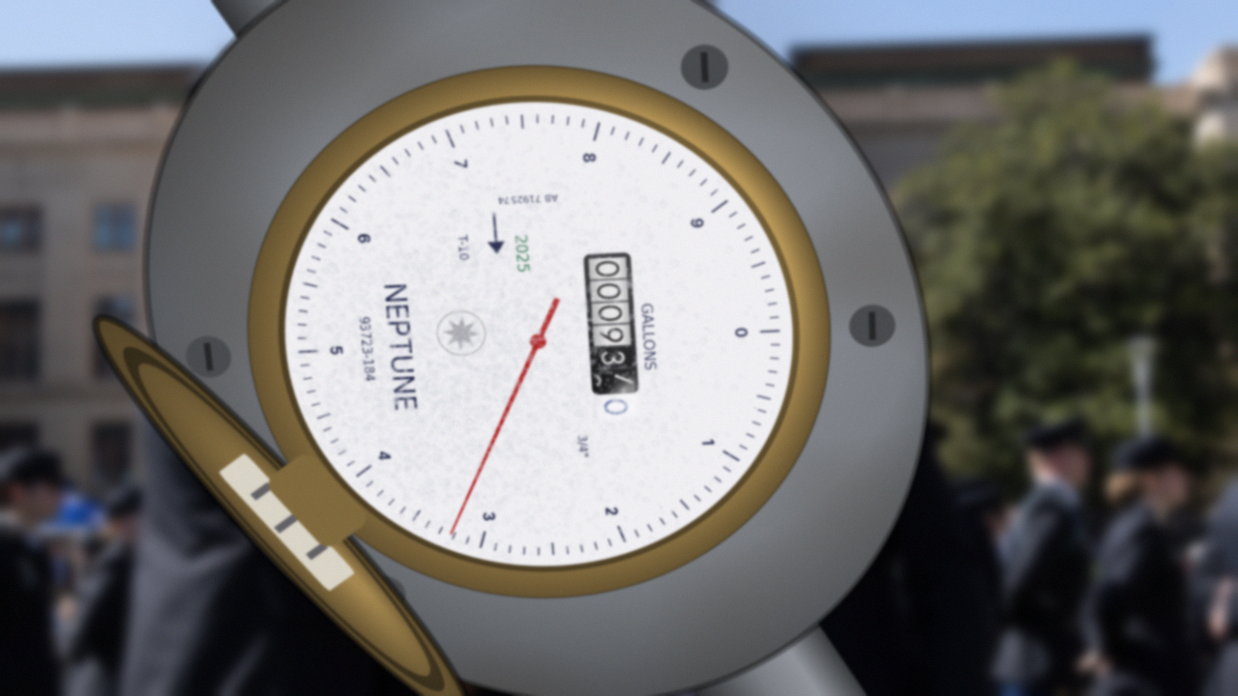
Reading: **9373.2** gal
